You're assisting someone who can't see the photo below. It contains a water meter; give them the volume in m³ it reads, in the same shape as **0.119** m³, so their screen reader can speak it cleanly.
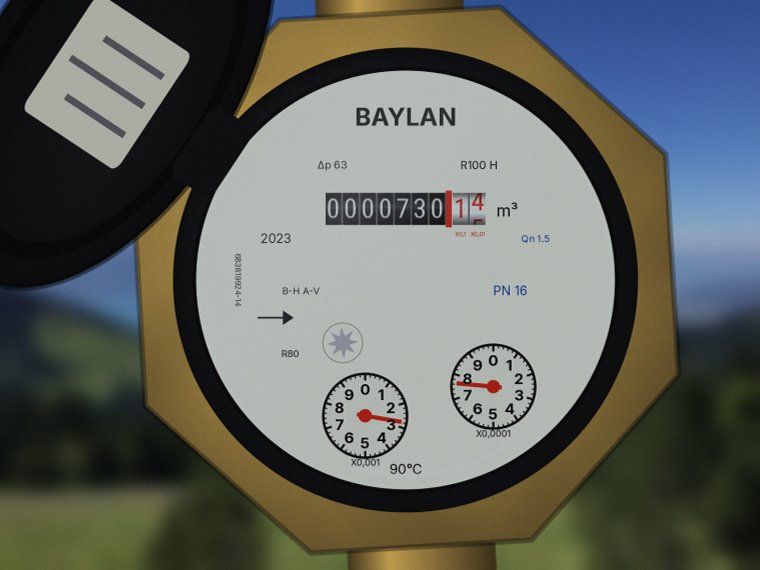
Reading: **730.1427** m³
